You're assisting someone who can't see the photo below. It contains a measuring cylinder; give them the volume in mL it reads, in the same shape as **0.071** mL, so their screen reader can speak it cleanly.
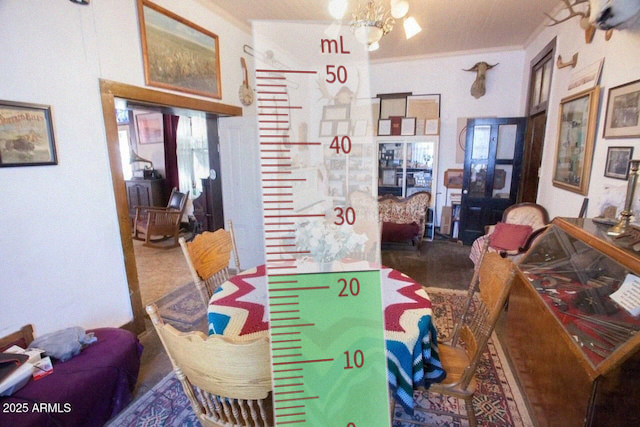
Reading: **22** mL
